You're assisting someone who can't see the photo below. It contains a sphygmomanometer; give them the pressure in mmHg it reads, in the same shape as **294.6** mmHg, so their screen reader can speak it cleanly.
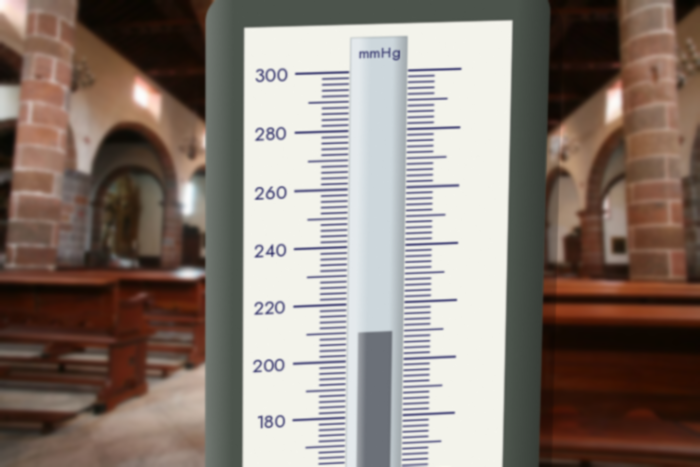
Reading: **210** mmHg
